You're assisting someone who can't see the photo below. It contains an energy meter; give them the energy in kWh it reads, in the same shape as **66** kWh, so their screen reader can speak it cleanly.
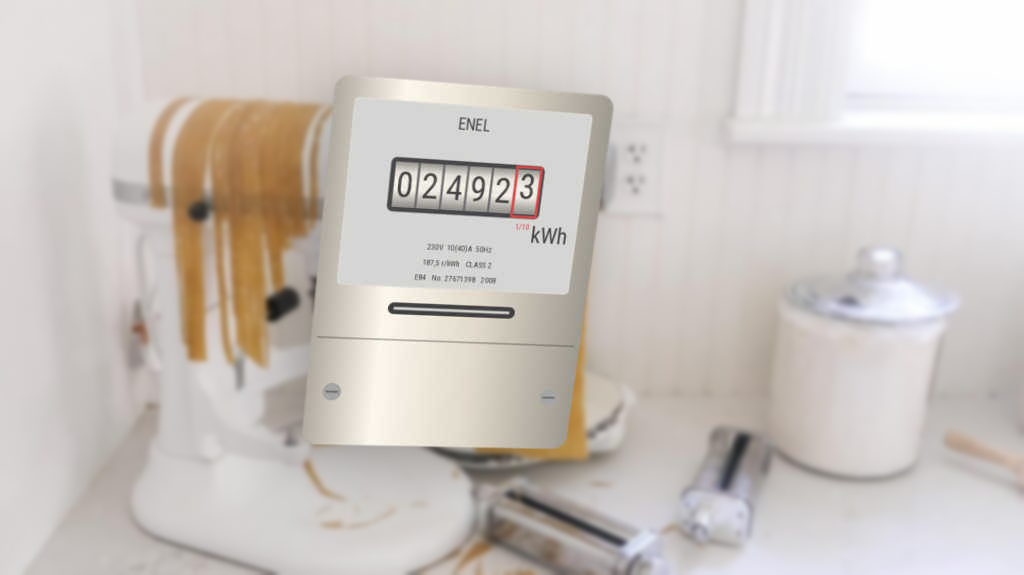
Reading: **2492.3** kWh
